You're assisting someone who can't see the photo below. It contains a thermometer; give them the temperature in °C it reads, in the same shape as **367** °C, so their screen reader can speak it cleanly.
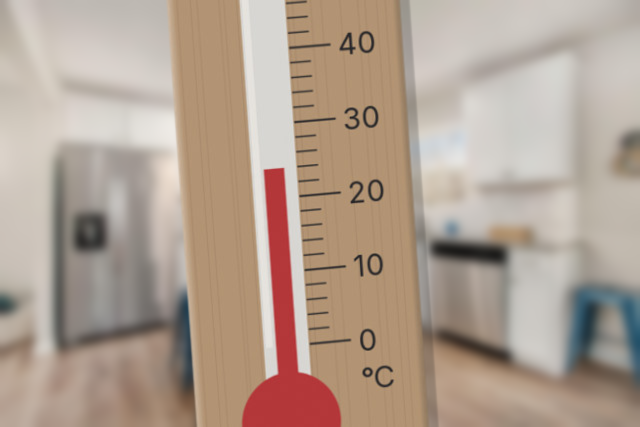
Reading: **24** °C
